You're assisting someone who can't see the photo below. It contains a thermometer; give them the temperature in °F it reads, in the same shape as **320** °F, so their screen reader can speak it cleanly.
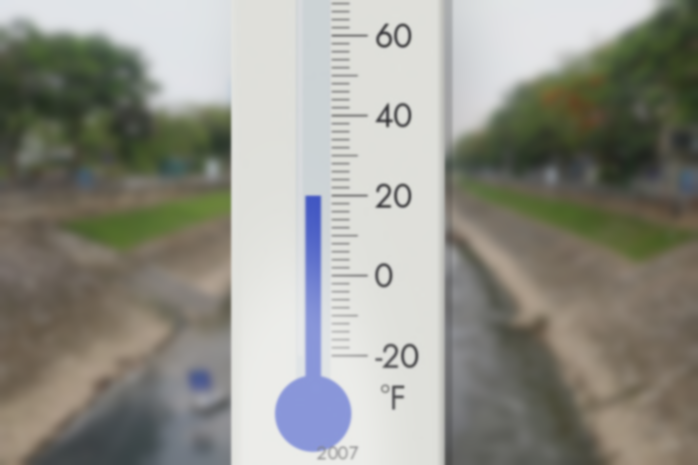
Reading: **20** °F
